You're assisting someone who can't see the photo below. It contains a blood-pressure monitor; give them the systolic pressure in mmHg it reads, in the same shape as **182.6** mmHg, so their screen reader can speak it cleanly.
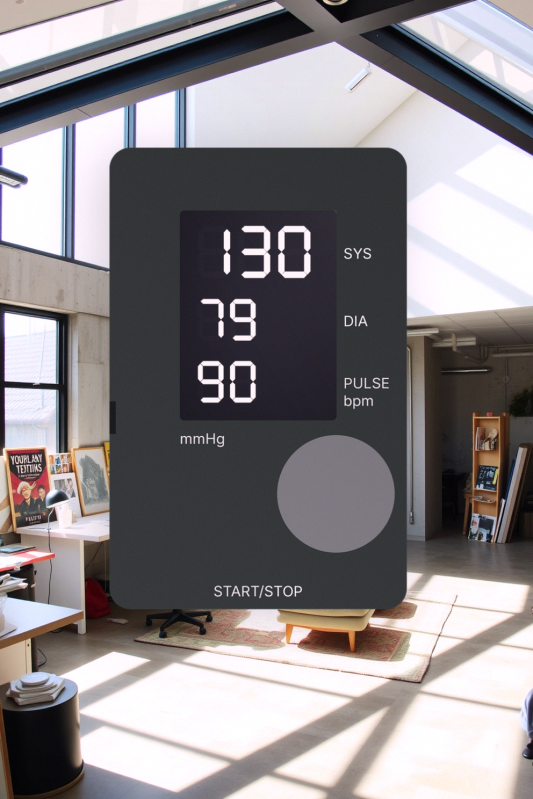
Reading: **130** mmHg
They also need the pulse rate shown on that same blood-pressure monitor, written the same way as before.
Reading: **90** bpm
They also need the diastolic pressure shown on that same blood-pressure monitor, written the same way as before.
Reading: **79** mmHg
